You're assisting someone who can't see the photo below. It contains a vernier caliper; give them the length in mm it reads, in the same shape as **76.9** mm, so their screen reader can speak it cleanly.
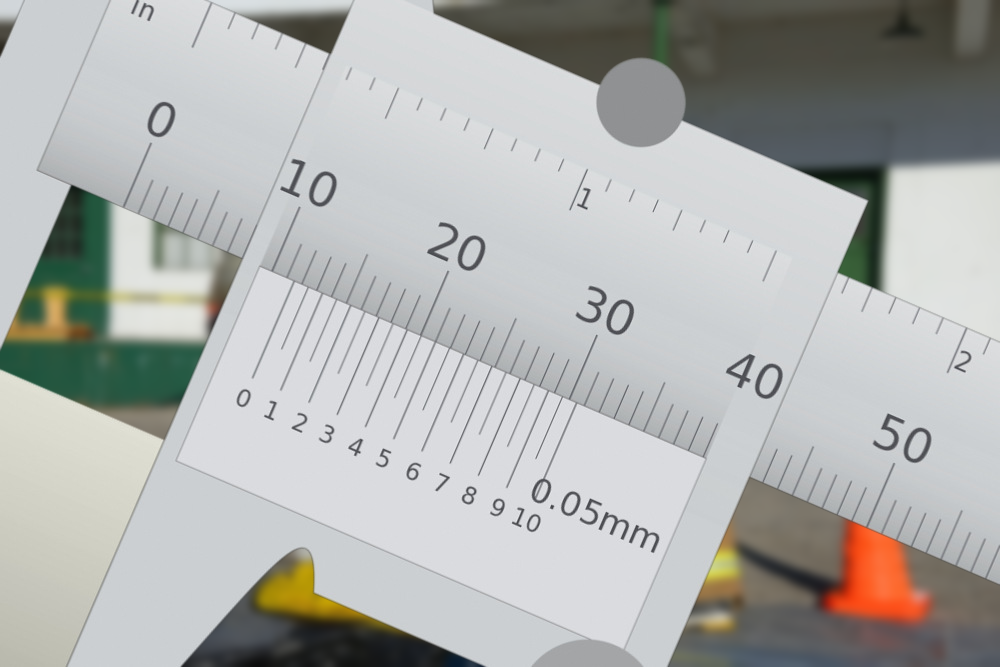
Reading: **11.5** mm
